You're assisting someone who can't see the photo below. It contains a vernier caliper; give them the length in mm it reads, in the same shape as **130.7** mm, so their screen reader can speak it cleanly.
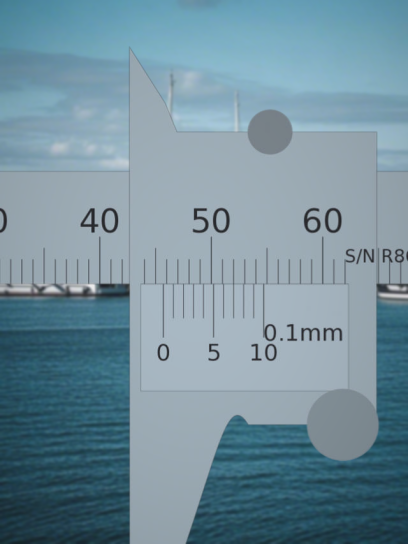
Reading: **45.7** mm
